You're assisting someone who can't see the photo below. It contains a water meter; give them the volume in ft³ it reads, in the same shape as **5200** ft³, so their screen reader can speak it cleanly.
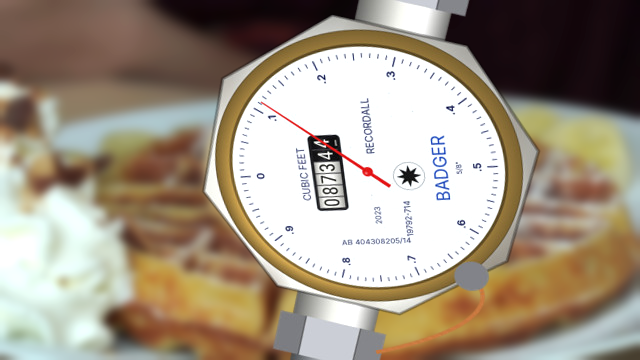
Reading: **87344.11** ft³
